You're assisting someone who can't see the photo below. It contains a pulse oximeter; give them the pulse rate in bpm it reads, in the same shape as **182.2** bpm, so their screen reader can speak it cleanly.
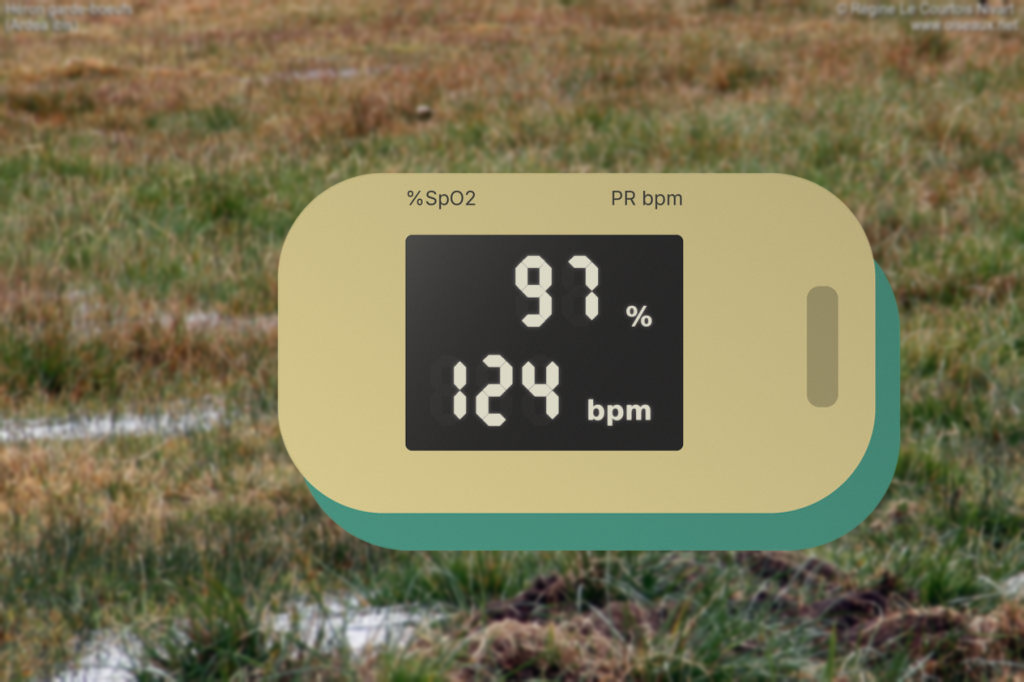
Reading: **124** bpm
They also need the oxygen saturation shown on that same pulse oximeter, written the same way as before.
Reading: **97** %
